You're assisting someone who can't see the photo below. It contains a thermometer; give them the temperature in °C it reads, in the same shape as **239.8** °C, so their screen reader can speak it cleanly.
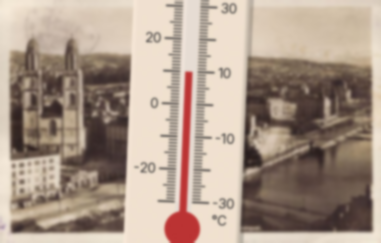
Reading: **10** °C
